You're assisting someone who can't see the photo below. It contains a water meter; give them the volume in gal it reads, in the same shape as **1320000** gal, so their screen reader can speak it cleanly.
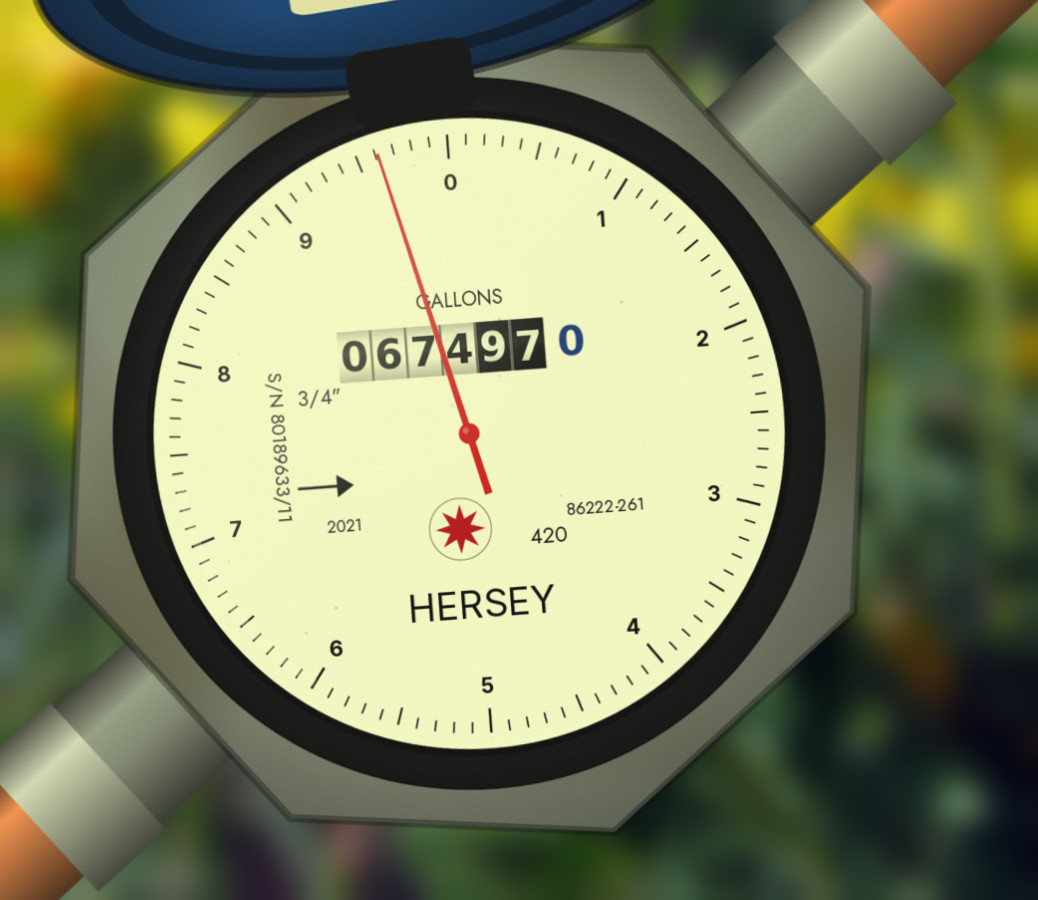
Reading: **674969.6** gal
